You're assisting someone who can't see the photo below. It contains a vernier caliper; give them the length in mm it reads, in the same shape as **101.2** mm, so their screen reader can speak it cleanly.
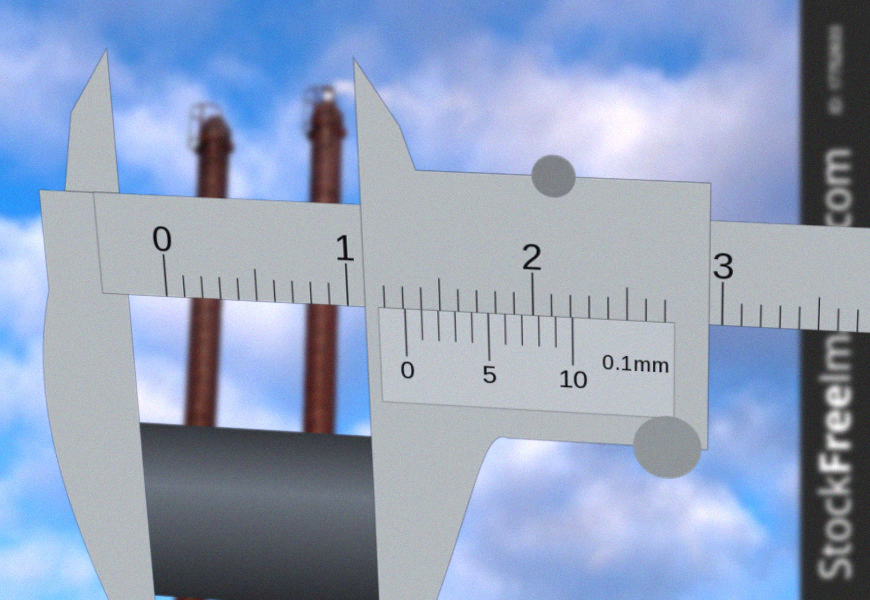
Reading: **13.1** mm
